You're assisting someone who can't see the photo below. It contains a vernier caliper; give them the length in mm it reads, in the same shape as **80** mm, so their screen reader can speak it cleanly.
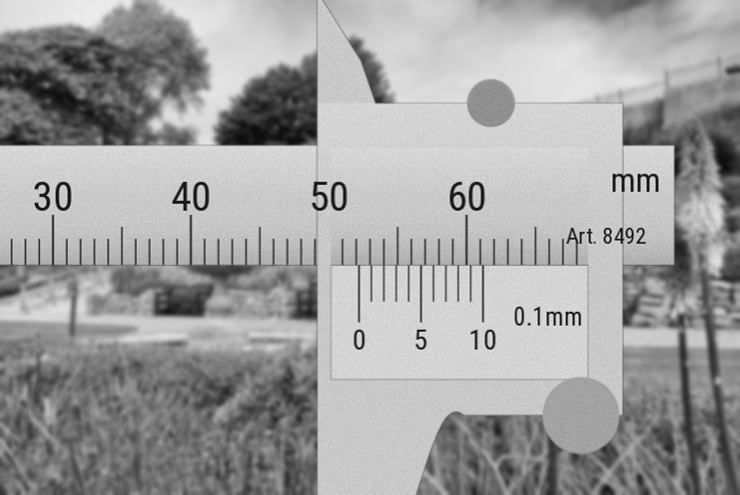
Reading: **52.2** mm
